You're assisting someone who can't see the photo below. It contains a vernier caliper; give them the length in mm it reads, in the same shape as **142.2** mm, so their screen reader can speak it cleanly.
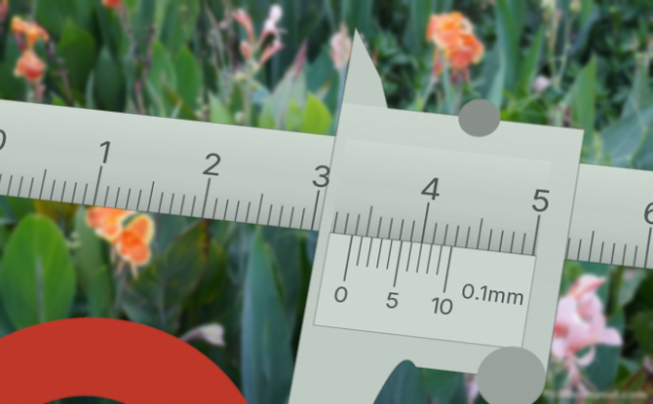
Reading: **33.7** mm
